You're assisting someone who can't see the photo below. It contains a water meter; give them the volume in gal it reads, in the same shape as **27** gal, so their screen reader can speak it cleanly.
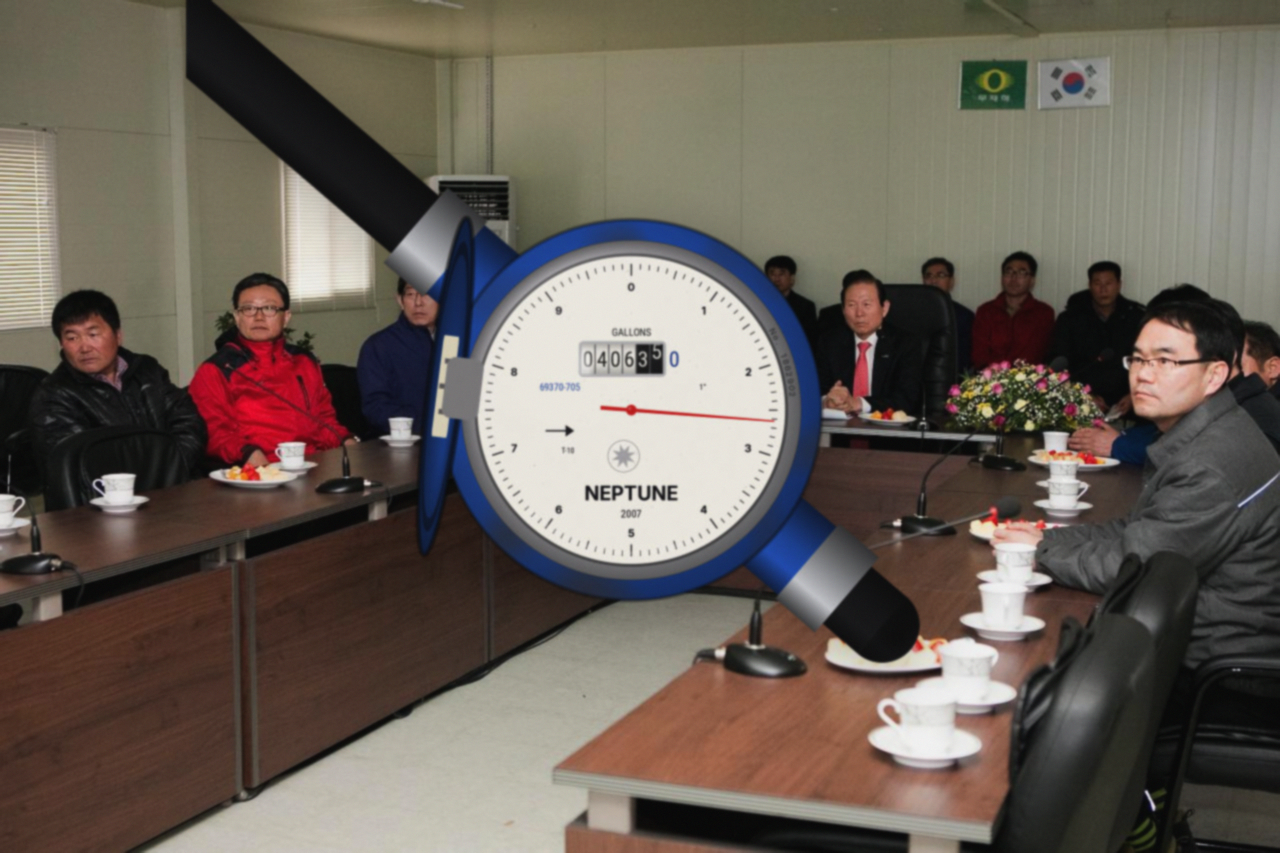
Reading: **406352.6** gal
